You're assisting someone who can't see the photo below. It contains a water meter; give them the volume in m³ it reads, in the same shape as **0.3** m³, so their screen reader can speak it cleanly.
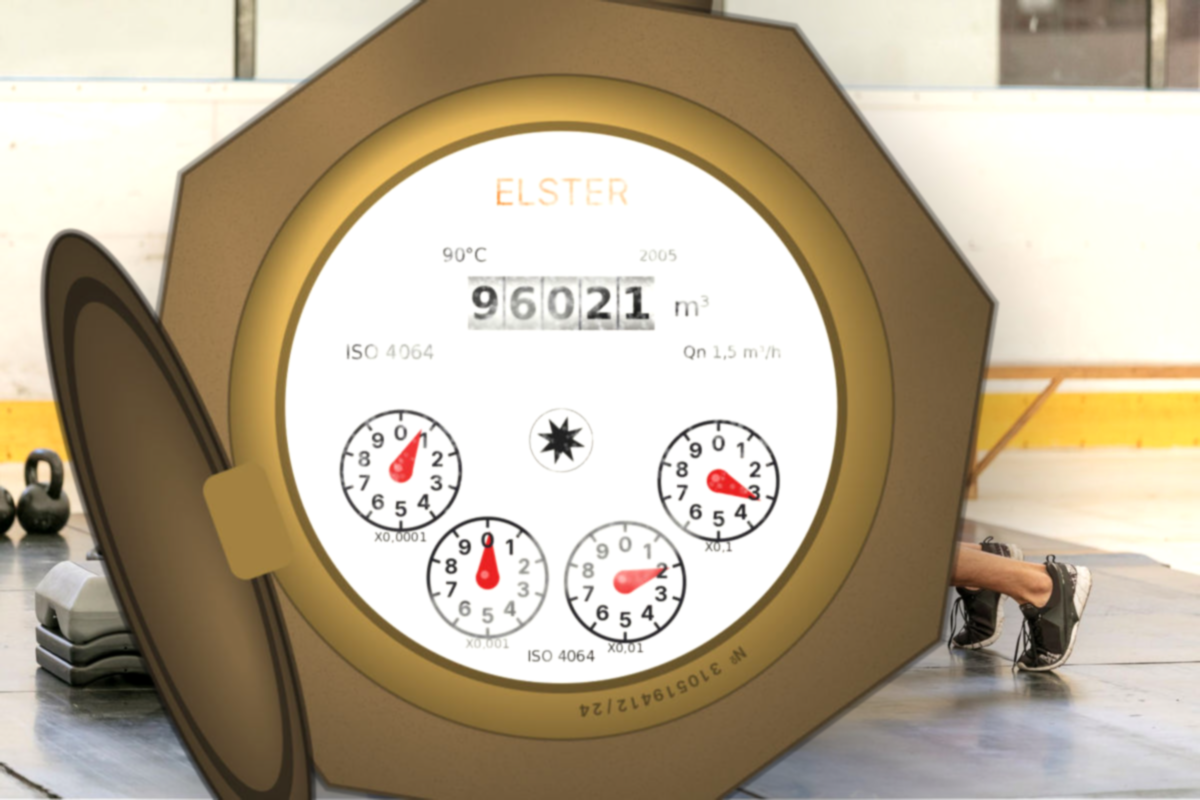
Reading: **96021.3200** m³
